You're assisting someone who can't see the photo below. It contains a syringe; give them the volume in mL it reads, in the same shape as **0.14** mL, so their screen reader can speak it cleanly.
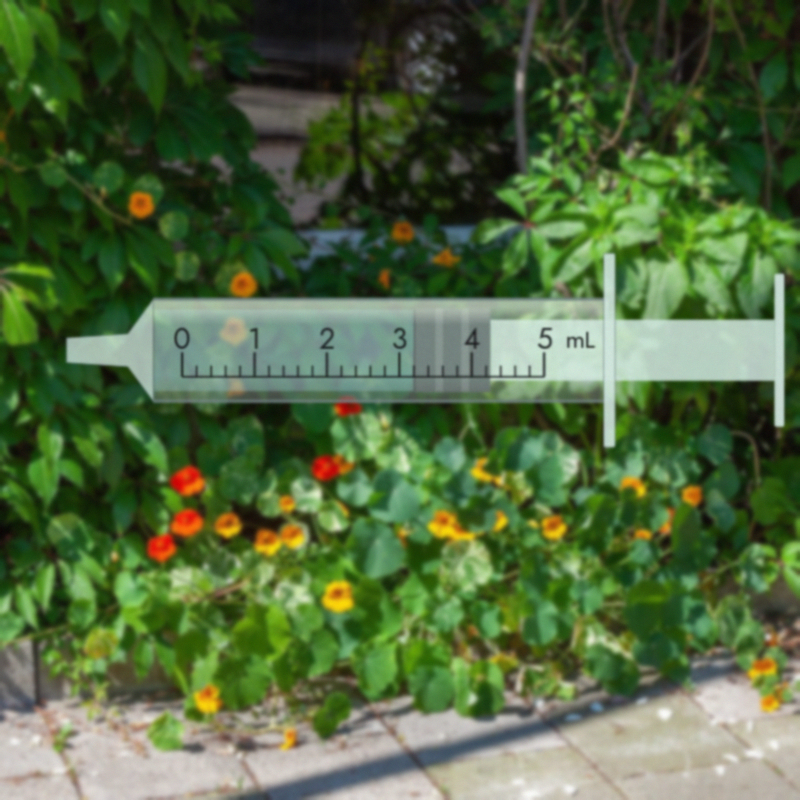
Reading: **3.2** mL
